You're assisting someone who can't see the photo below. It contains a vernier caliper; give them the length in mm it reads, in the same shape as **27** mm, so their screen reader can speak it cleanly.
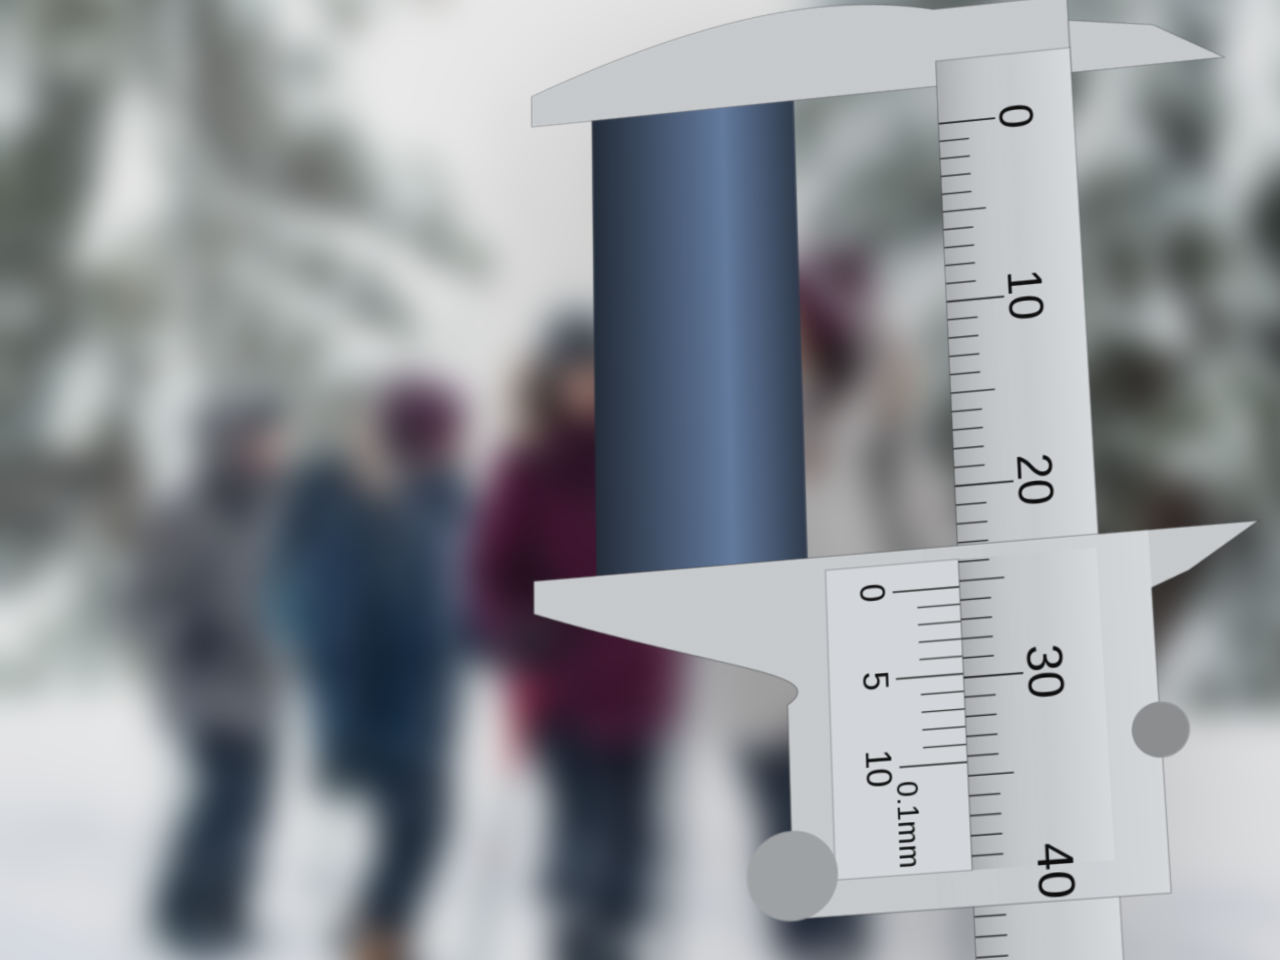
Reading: **25.3** mm
